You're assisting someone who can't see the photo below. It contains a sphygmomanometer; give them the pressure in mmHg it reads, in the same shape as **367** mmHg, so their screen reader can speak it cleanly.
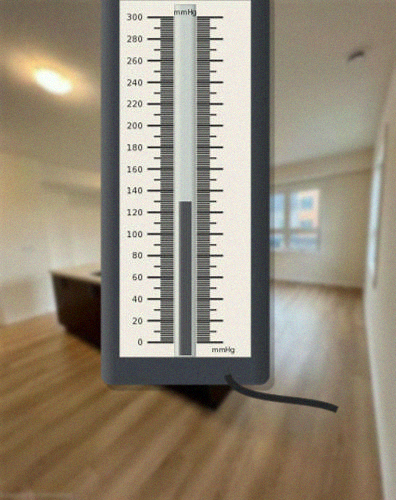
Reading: **130** mmHg
